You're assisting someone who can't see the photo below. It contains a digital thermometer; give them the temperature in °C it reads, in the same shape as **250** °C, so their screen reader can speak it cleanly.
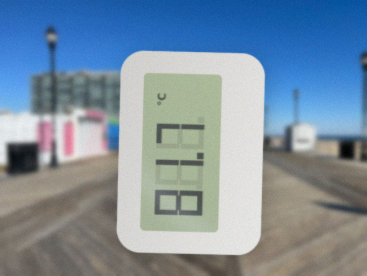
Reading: **81.7** °C
